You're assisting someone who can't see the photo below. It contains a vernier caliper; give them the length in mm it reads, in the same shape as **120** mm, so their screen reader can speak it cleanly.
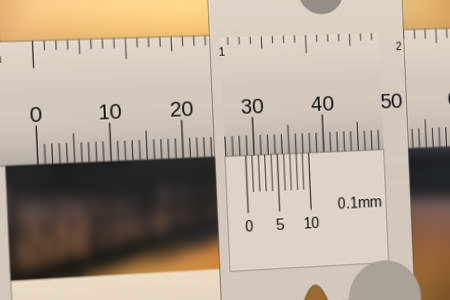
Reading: **28.8** mm
